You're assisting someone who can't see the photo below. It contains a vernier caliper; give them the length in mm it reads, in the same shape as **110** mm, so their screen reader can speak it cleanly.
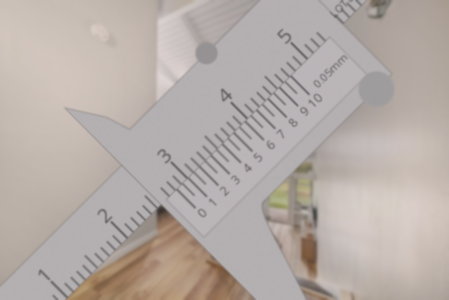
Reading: **28.2** mm
